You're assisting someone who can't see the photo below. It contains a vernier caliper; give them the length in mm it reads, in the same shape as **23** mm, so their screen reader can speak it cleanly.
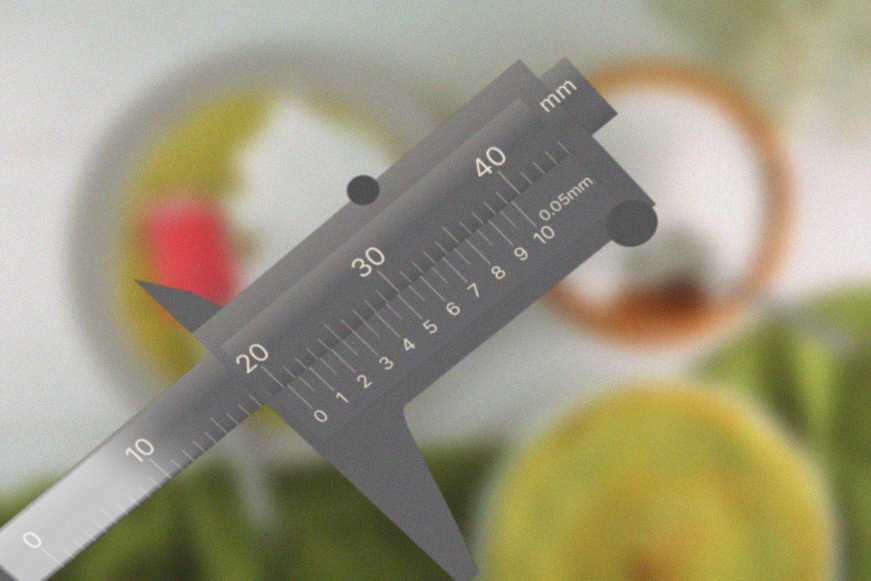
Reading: **20.3** mm
